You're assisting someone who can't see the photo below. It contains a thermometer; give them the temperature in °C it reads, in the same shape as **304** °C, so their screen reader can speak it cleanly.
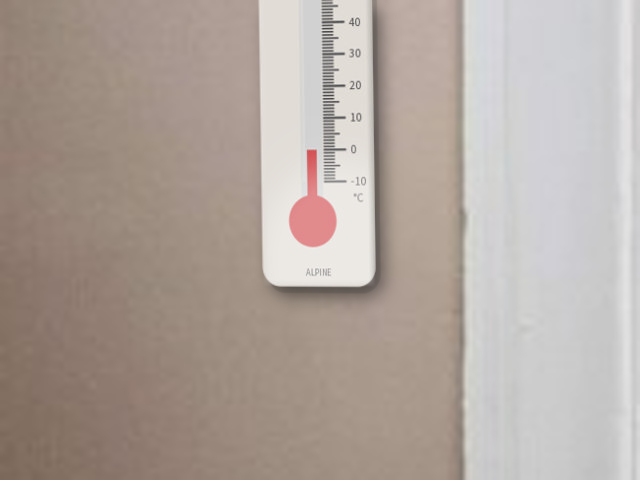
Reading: **0** °C
